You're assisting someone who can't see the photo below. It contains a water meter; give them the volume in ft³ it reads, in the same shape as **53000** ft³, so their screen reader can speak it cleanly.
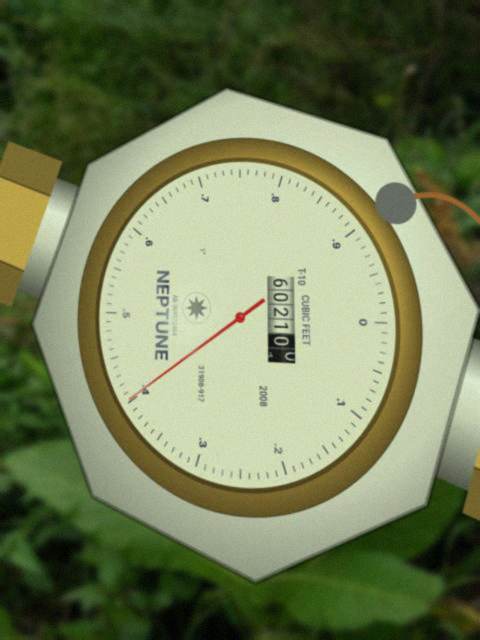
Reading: **602100.40** ft³
